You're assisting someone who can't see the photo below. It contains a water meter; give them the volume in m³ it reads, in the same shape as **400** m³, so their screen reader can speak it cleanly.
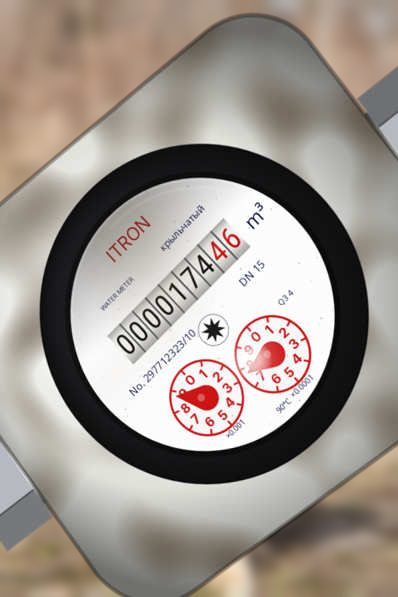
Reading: **174.4687** m³
